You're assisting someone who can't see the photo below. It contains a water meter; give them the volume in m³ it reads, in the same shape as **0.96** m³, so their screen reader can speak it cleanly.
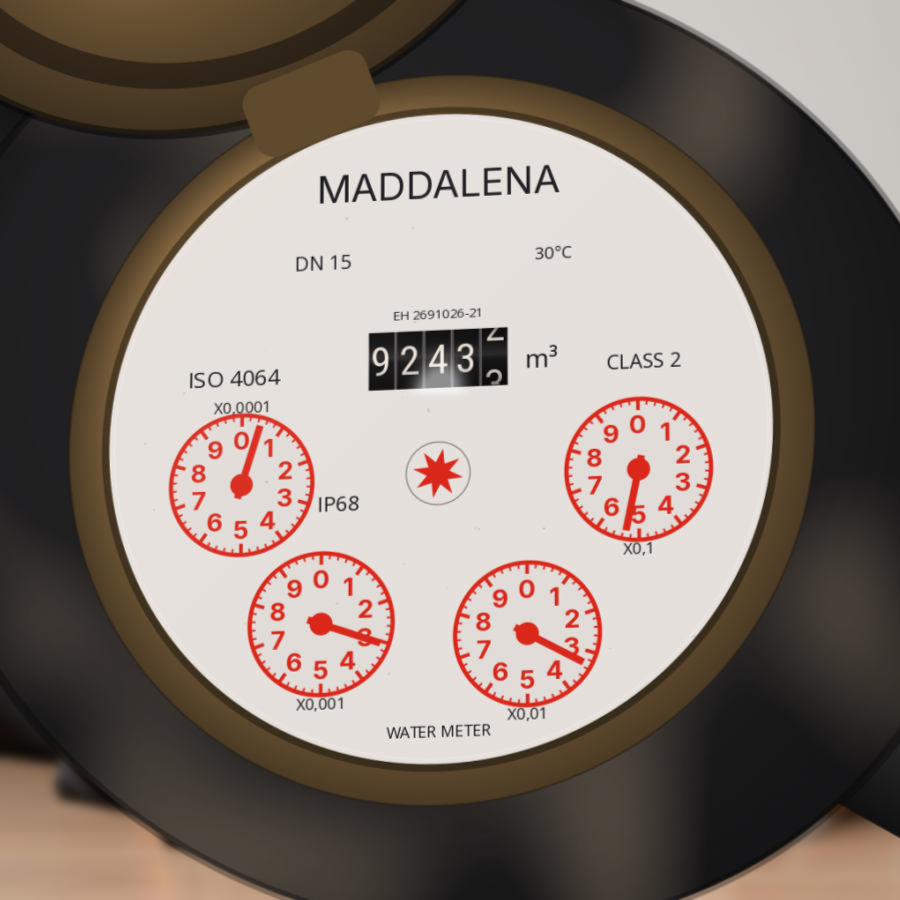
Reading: **92432.5330** m³
